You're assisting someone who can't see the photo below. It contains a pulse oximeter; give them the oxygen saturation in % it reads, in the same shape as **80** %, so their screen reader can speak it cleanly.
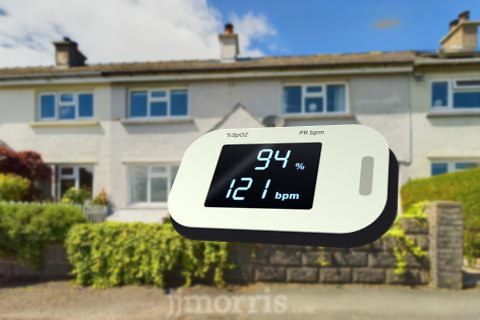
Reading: **94** %
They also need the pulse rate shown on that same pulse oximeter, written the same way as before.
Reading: **121** bpm
